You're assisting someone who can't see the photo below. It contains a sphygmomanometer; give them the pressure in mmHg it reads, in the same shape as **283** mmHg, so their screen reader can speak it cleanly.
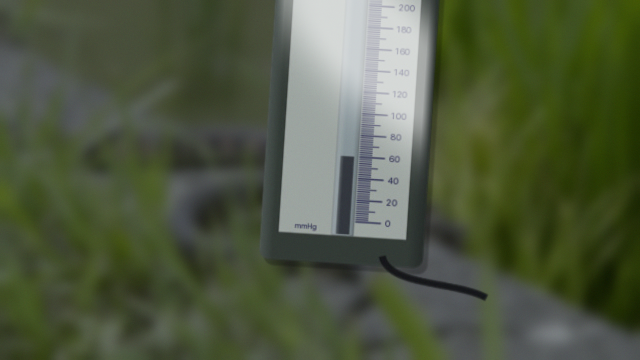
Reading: **60** mmHg
